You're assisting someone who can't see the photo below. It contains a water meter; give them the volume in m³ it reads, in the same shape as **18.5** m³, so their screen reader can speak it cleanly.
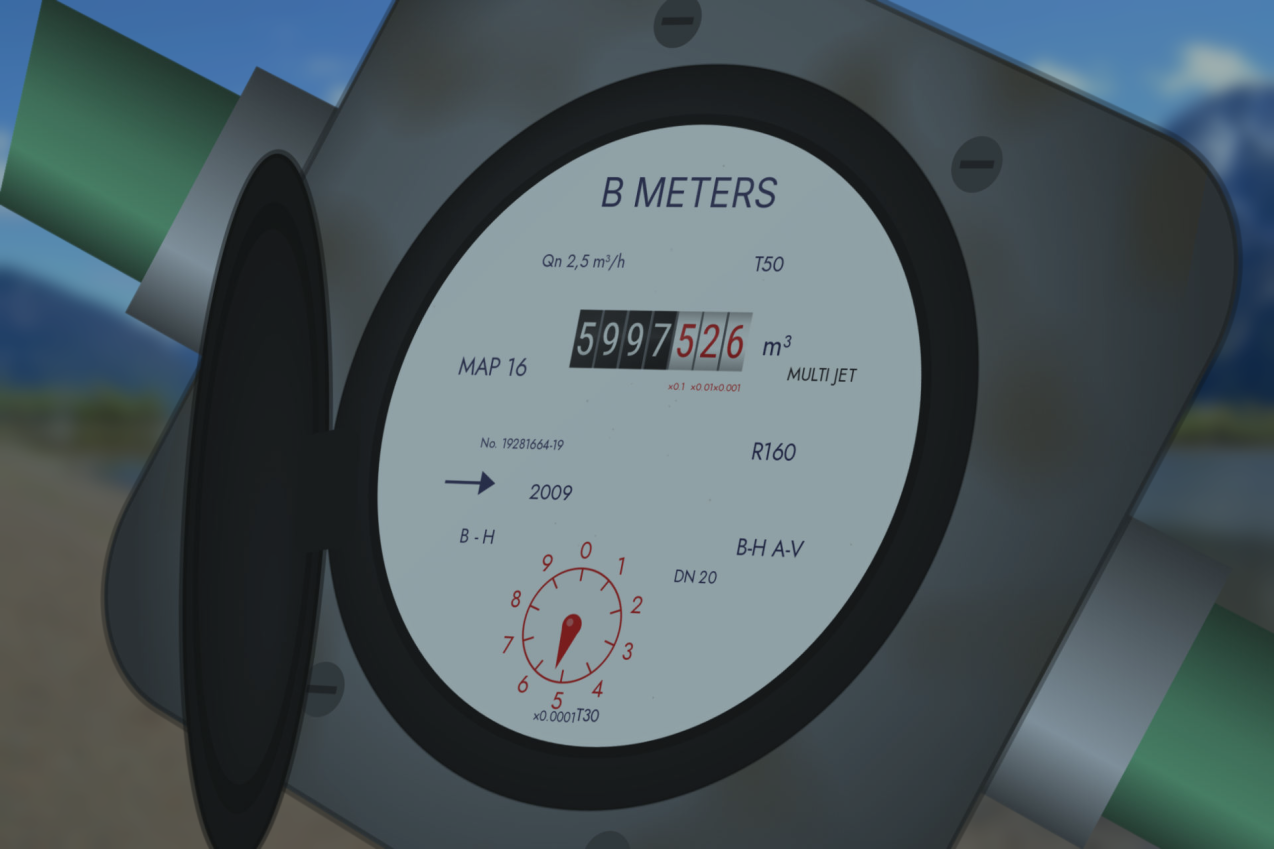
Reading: **5997.5265** m³
